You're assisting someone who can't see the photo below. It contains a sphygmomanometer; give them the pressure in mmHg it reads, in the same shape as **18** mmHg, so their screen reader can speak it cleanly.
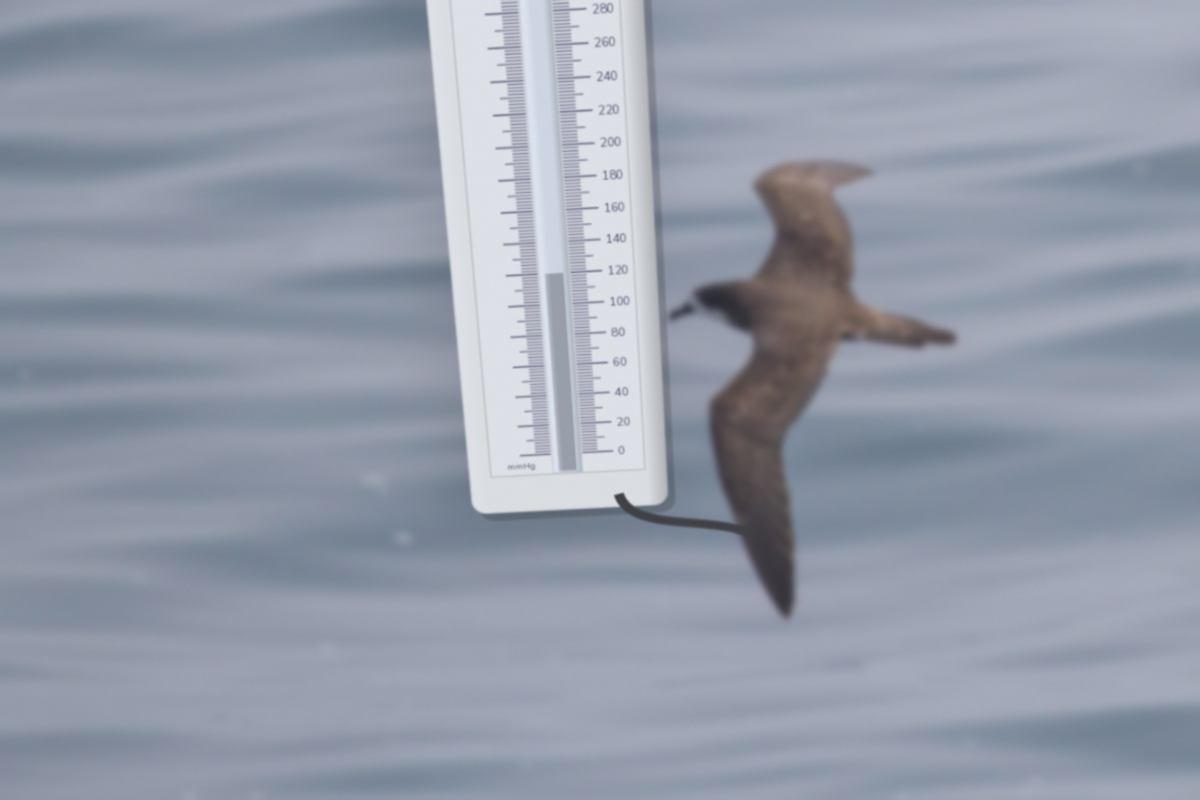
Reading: **120** mmHg
